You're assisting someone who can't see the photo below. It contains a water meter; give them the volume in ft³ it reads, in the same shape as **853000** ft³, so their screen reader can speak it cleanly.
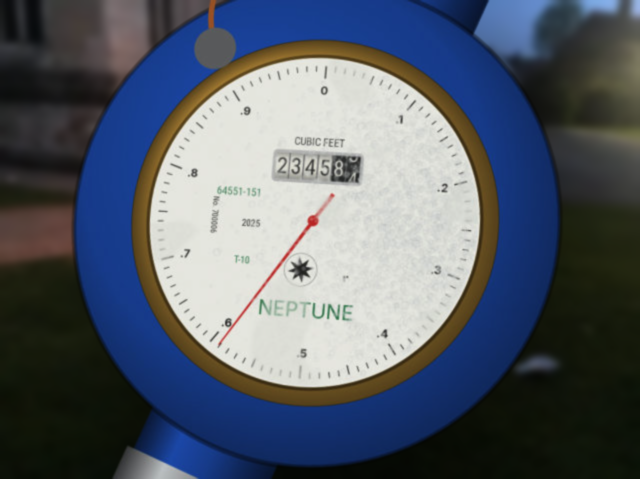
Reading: **234583.59** ft³
